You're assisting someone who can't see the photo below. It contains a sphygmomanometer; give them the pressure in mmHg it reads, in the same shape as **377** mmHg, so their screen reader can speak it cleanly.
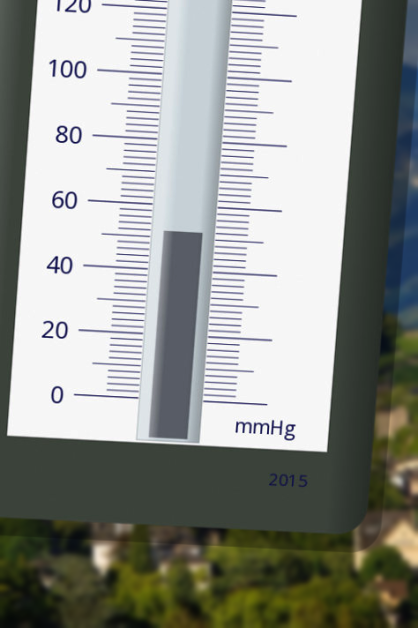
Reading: **52** mmHg
